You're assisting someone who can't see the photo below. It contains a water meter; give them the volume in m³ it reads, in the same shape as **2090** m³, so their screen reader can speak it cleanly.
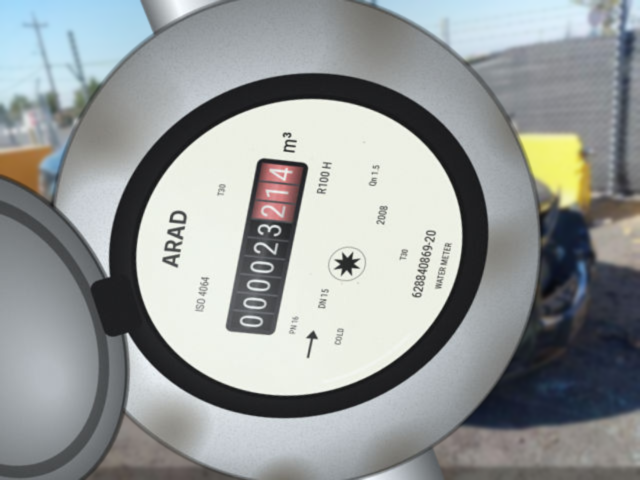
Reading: **23.214** m³
